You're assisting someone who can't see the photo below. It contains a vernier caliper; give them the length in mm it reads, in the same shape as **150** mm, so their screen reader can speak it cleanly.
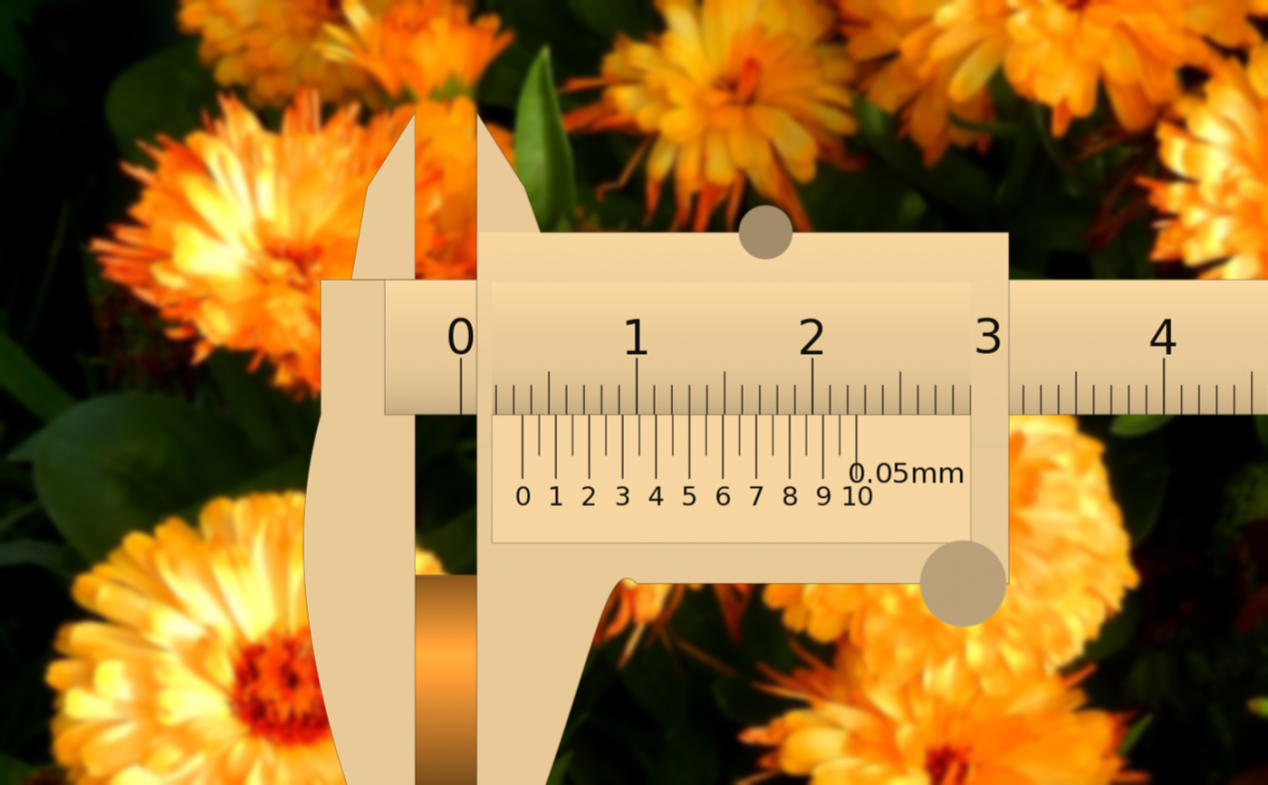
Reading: **3.5** mm
